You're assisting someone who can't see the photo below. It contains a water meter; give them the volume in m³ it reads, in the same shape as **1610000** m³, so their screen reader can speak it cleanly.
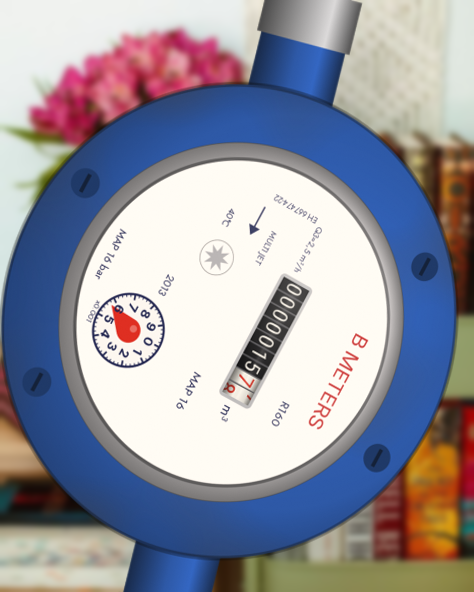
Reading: **15.775** m³
